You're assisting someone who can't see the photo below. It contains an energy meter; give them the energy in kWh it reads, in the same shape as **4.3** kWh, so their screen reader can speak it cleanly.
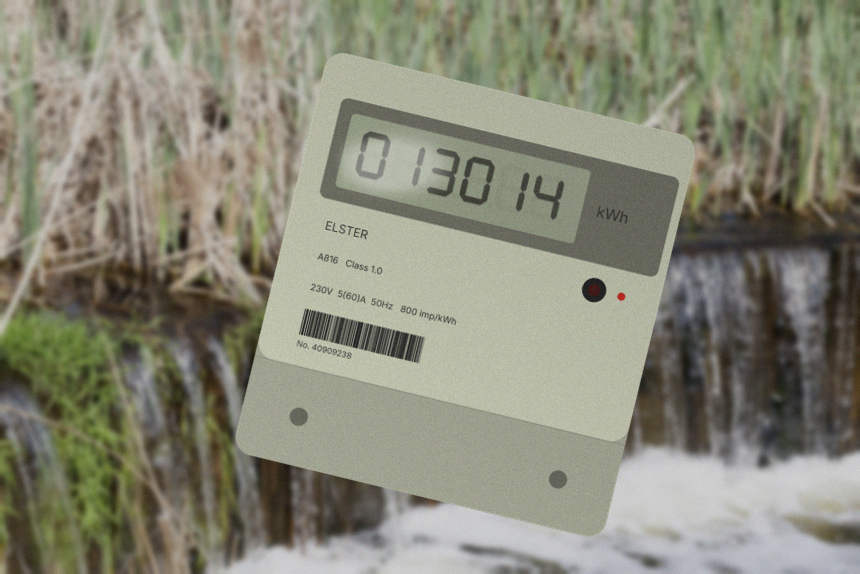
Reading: **13014** kWh
